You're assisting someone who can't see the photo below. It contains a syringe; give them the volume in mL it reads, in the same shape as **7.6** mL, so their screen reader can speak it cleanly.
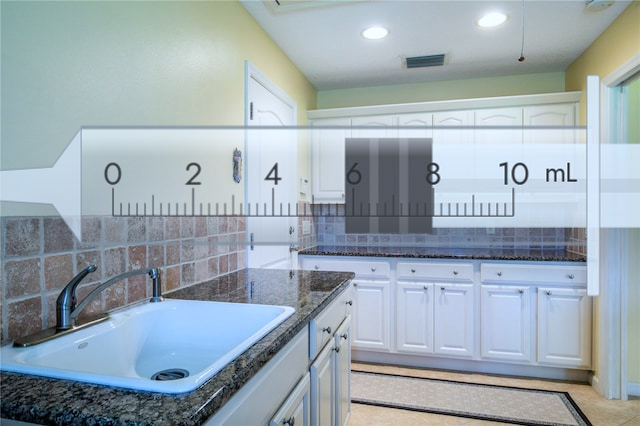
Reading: **5.8** mL
